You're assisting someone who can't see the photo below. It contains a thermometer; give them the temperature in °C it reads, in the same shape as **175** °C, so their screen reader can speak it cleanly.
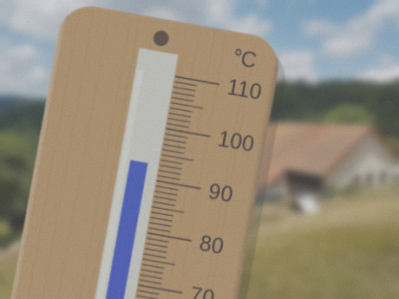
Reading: **93** °C
